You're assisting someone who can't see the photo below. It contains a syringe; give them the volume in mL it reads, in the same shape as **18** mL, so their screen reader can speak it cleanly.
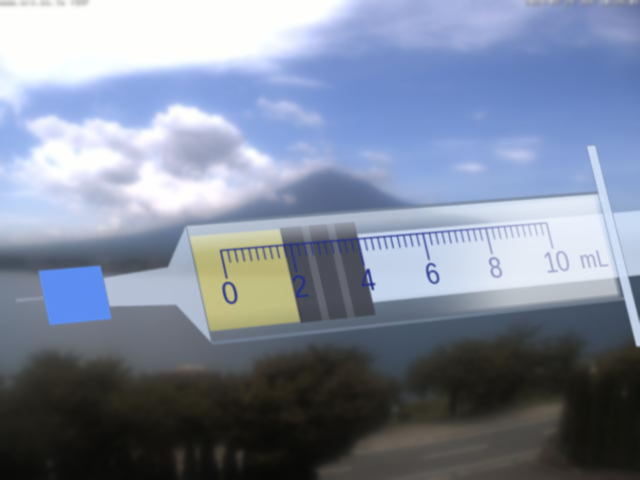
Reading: **1.8** mL
